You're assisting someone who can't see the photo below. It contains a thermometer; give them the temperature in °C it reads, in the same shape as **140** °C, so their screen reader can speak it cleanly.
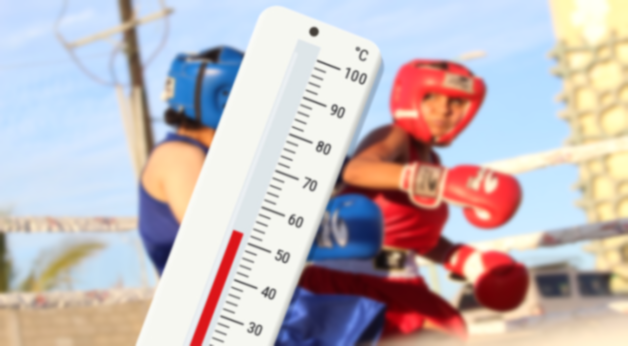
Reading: **52** °C
